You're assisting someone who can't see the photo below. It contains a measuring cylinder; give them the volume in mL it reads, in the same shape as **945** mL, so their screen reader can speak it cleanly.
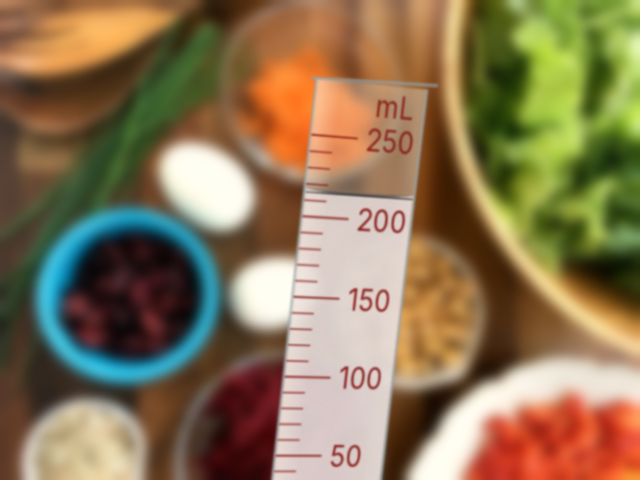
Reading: **215** mL
